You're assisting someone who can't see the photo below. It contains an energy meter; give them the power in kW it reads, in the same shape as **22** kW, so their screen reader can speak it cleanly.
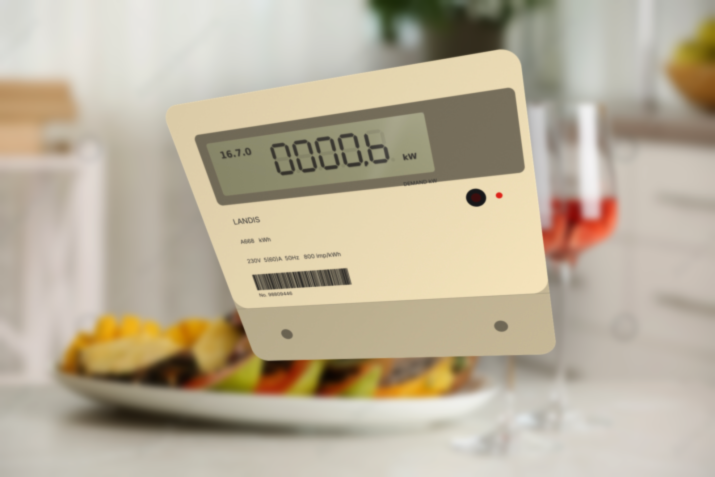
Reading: **0.6** kW
